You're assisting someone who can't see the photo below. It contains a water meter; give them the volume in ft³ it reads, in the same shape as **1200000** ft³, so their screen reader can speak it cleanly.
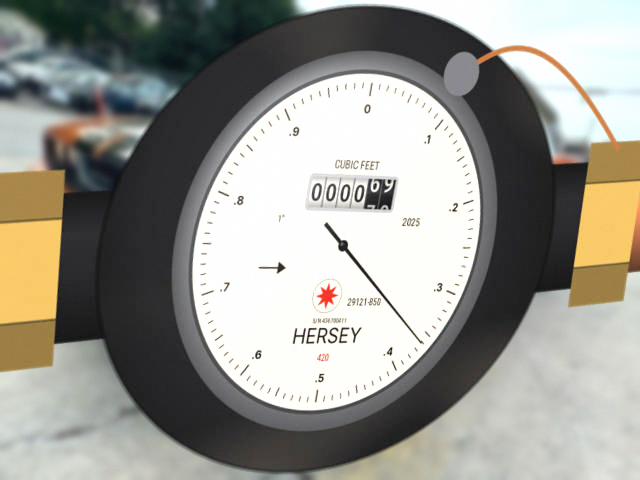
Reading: **69.36** ft³
